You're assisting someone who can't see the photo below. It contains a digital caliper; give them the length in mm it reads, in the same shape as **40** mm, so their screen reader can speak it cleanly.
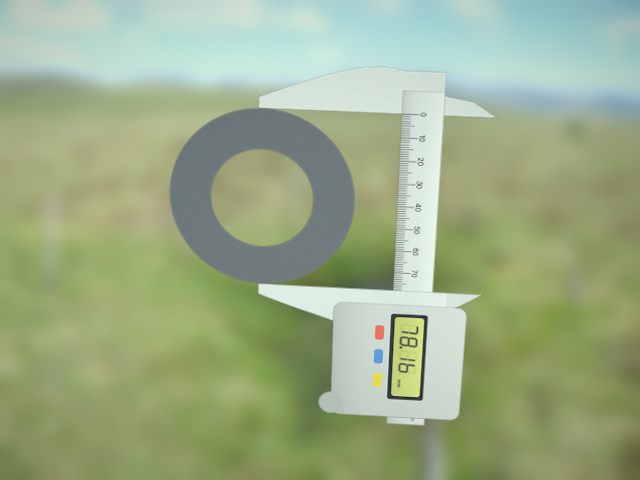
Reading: **78.16** mm
